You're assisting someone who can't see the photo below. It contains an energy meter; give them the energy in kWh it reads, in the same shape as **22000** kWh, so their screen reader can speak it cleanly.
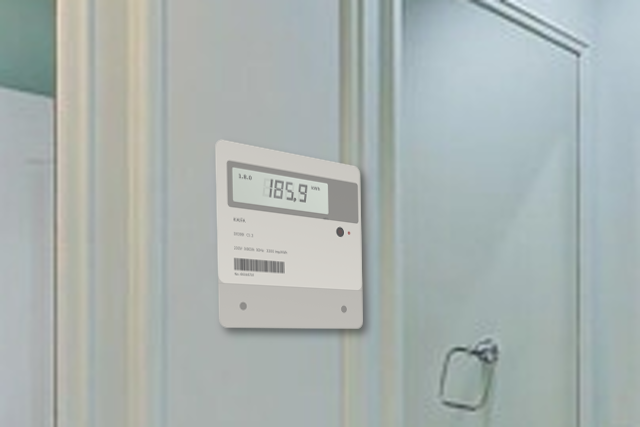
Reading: **185.9** kWh
